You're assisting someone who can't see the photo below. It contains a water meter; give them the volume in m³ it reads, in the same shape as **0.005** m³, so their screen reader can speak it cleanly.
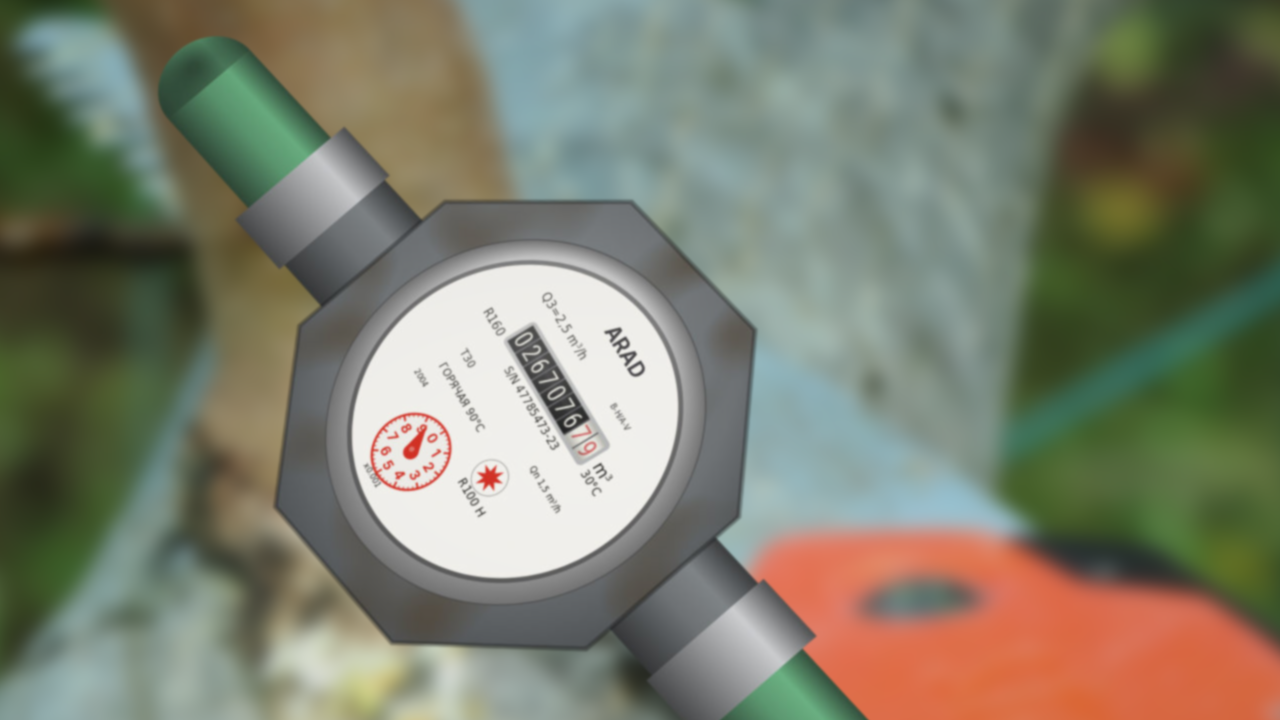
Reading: **267076.789** m³
